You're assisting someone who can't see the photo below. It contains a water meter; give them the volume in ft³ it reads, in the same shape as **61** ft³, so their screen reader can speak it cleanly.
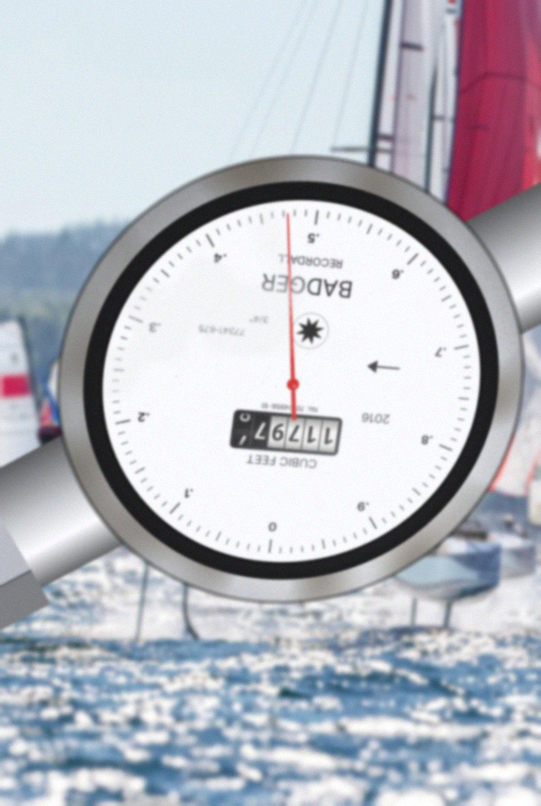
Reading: **117977.47** ft³
